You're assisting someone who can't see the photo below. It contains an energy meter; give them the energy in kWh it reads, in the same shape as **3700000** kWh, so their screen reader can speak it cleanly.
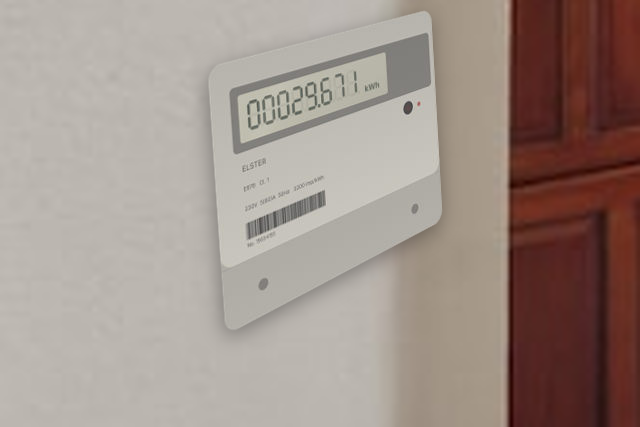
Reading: **29.671** kWh
